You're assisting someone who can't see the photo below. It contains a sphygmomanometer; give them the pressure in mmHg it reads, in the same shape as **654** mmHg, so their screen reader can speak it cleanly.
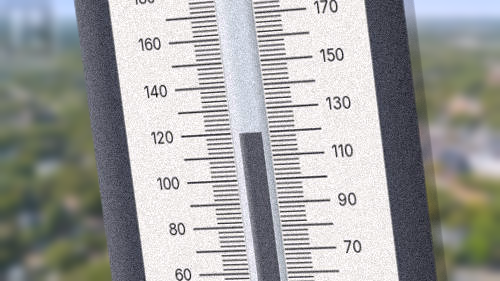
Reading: **120** mmHg
